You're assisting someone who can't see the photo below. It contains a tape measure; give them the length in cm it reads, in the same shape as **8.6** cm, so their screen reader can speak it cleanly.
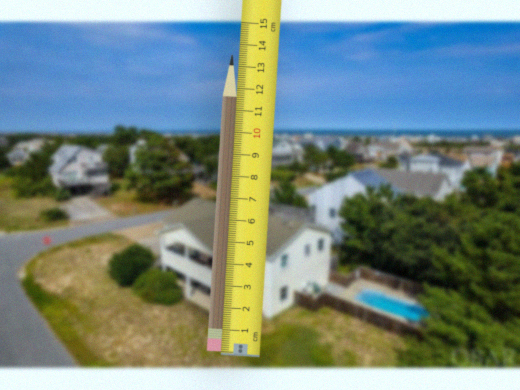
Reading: **13.5** cm
